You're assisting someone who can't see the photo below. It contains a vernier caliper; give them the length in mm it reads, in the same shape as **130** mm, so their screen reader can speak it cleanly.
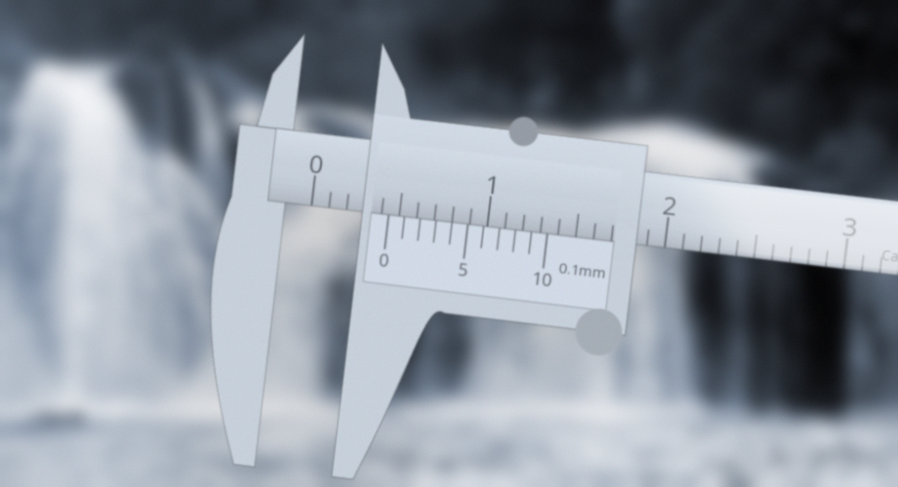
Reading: **4.4** mm
